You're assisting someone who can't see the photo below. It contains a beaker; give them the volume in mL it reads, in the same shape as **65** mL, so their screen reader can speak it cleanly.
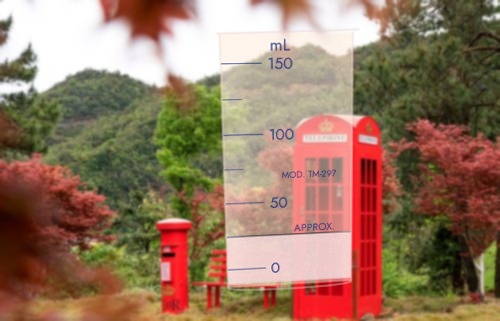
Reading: **25** mL
